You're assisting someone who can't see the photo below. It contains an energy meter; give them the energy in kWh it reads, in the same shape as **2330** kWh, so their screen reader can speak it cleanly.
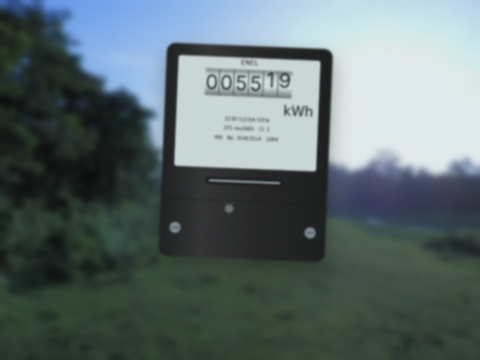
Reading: **5519** kWh
